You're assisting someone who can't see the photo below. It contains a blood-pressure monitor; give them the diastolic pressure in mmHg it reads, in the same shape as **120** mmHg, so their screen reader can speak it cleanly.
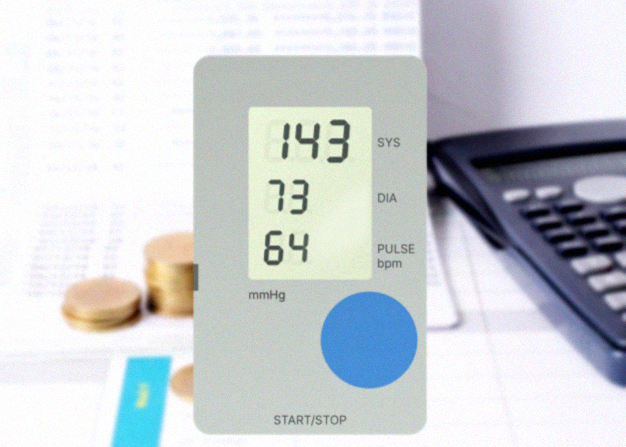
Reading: **73** mmHg
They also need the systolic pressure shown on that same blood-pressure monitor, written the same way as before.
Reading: **143** mmHg
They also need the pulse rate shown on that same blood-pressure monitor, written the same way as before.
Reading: **64** bpm
